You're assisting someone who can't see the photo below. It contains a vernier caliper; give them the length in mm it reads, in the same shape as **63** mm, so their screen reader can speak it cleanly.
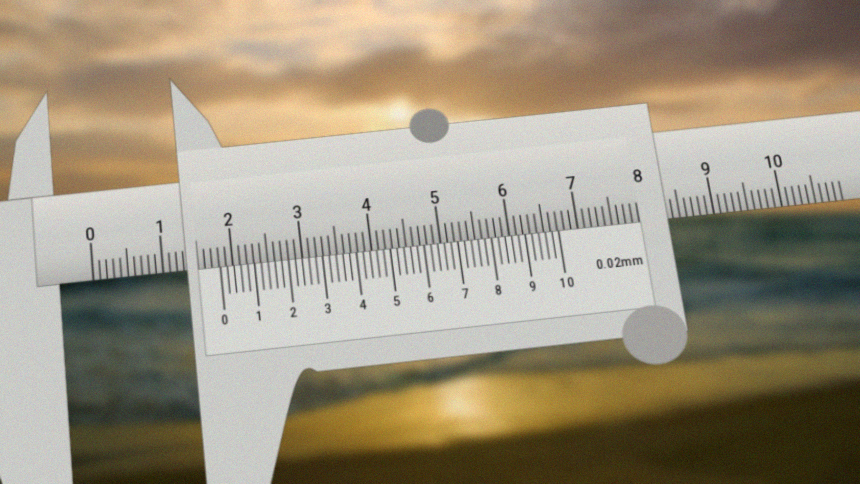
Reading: **18.2** mm
